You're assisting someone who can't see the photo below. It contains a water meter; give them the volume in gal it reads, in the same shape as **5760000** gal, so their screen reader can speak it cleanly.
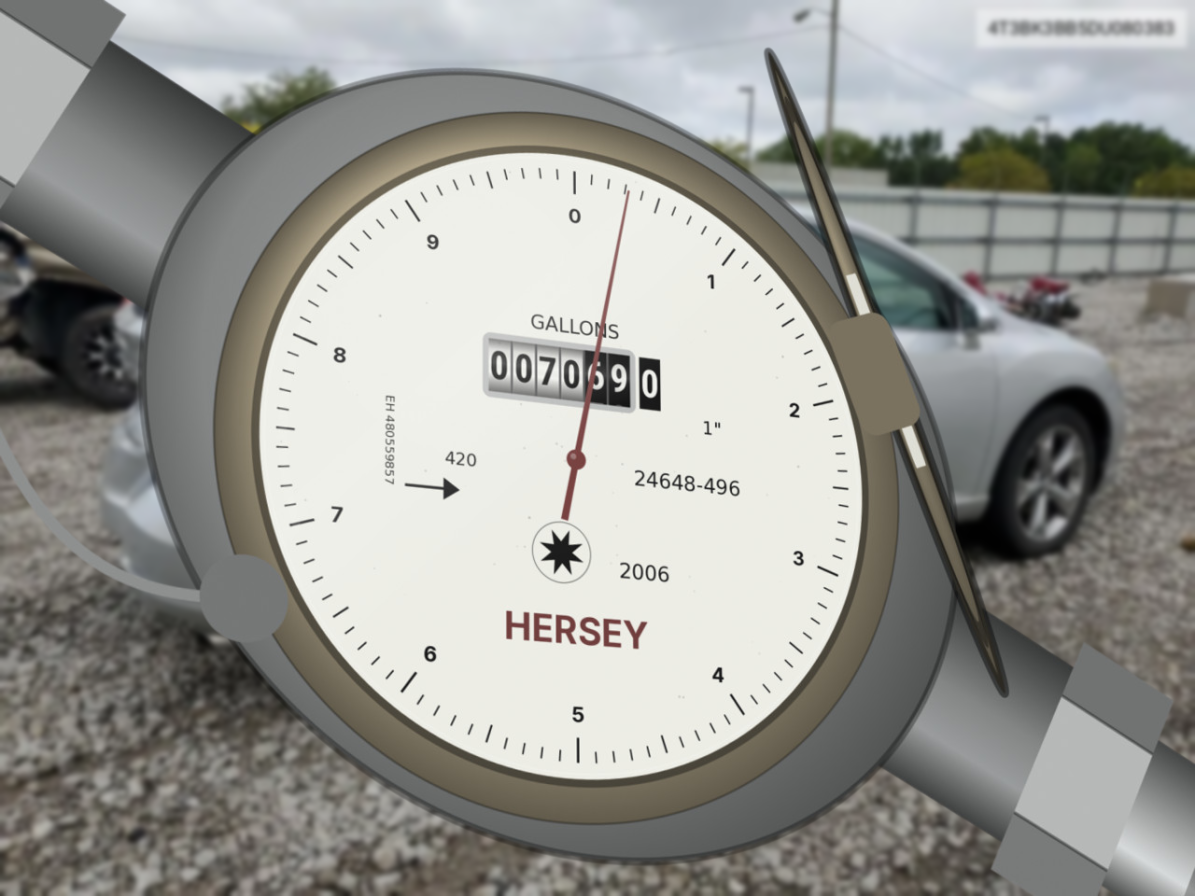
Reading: **70690.3** gal
